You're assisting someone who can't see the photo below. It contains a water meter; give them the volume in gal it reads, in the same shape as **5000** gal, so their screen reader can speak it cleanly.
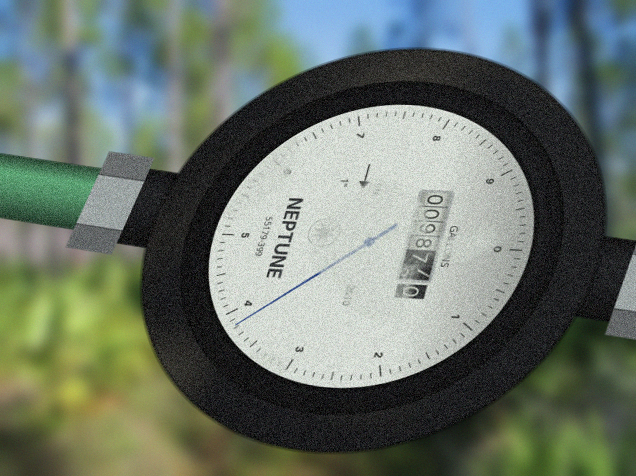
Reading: **98773.8** gal
